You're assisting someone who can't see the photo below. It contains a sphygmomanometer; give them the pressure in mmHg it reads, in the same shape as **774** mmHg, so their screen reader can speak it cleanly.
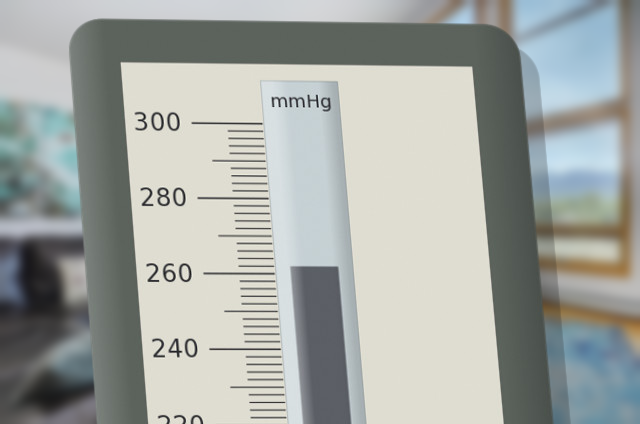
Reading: **262** mmHg
